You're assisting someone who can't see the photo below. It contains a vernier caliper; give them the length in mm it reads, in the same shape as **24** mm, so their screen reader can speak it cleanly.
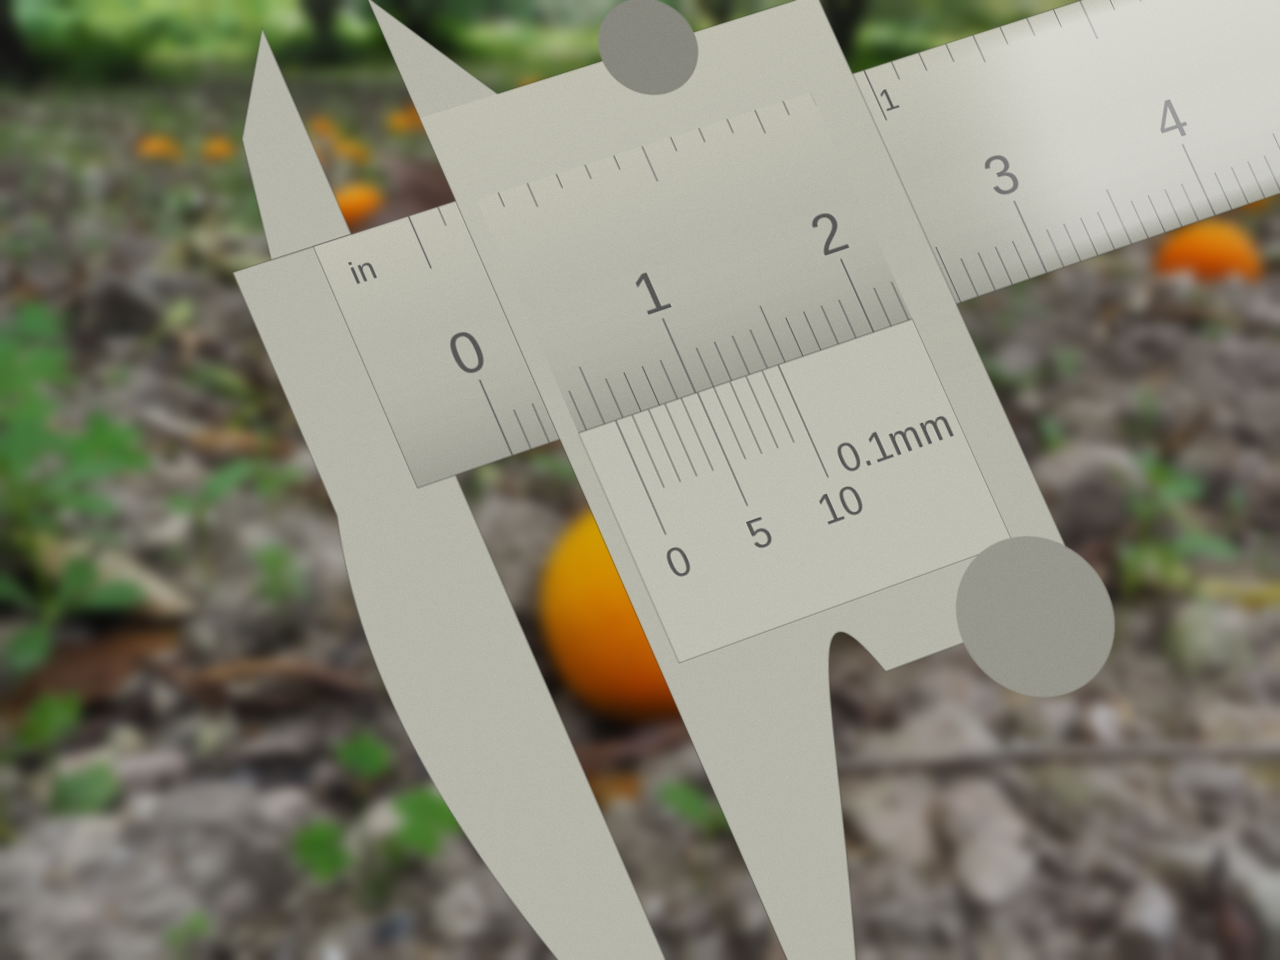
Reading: **5.6** mm
